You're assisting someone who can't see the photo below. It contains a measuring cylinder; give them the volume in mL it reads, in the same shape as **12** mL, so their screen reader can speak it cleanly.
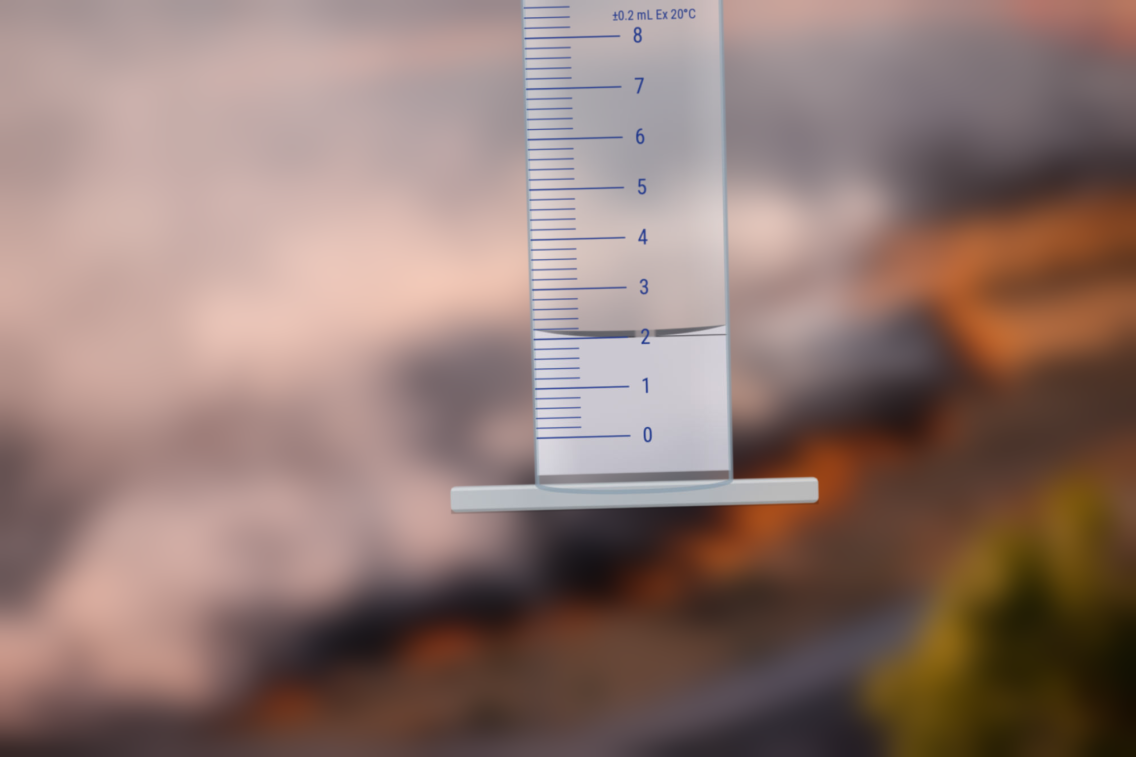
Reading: **2** mL
